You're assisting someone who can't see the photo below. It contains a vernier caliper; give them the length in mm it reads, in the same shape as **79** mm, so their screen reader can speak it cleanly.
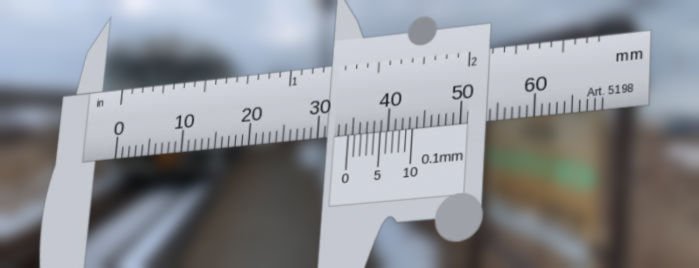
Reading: **34.4** mm
